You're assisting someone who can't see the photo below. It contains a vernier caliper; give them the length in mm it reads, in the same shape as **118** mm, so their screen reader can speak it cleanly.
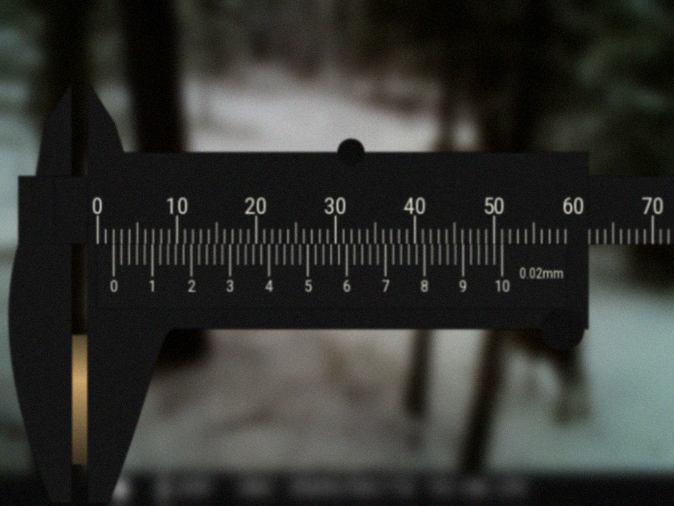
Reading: **2.0** mm
